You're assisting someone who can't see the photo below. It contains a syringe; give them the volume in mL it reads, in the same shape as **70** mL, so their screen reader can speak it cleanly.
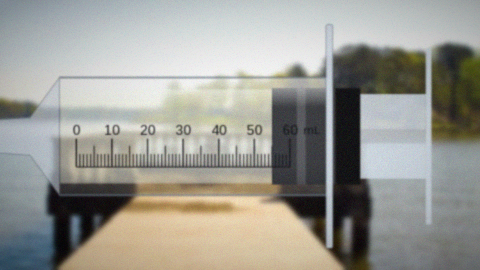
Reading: **55** mL
